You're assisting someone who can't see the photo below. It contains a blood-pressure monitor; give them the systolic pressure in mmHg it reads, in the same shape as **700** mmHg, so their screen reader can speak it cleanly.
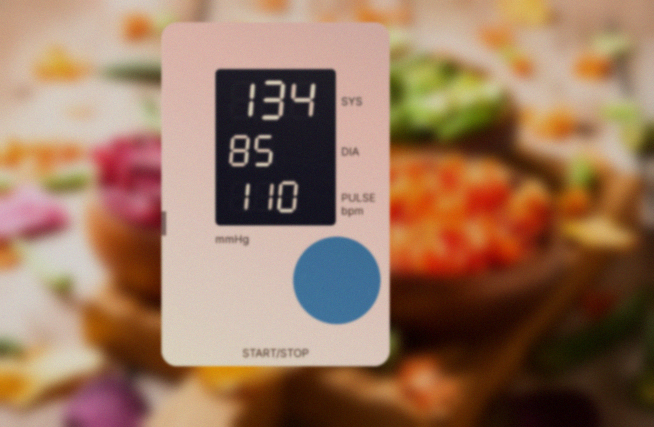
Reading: **134** mmHg
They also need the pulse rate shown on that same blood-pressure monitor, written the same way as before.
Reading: **110** bpm
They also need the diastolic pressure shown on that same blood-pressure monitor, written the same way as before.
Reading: **85** mmHg
